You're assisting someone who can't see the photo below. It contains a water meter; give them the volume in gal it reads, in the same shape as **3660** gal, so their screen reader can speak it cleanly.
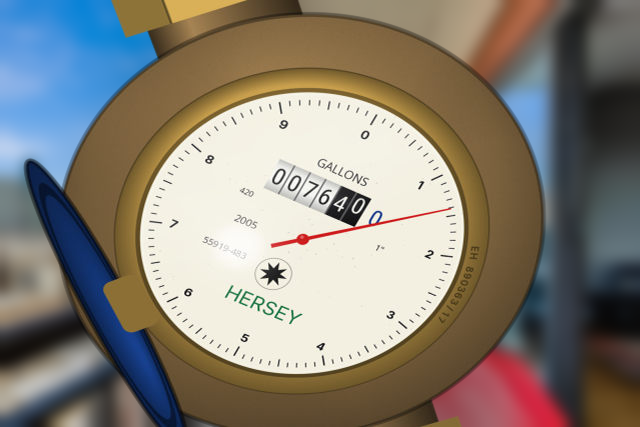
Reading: **76401.4** gal
